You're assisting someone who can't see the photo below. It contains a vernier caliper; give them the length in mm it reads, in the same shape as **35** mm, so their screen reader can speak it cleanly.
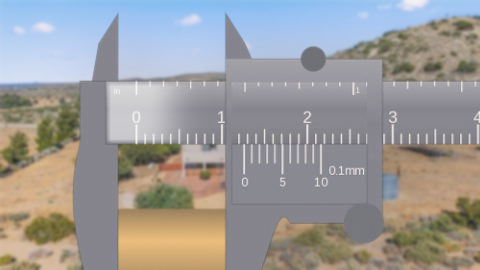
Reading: **12.6** mm
